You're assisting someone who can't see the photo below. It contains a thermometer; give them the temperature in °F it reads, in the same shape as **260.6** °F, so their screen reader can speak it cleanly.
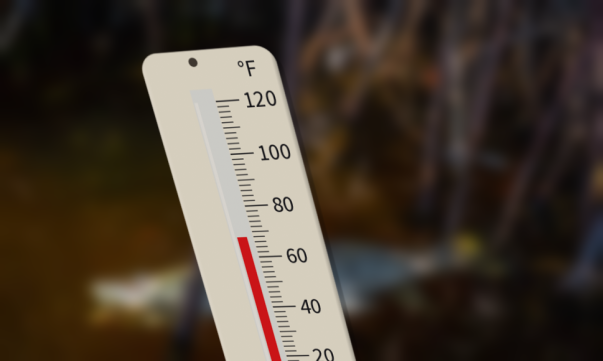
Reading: **68** °F
